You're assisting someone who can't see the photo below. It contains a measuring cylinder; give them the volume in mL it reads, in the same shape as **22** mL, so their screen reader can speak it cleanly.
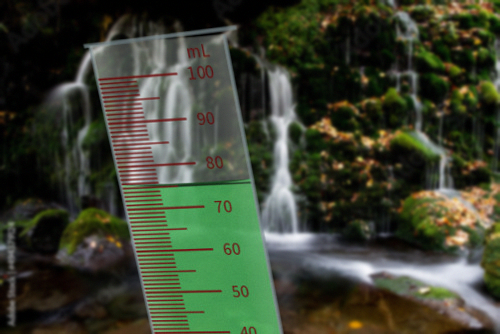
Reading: **75** mL
